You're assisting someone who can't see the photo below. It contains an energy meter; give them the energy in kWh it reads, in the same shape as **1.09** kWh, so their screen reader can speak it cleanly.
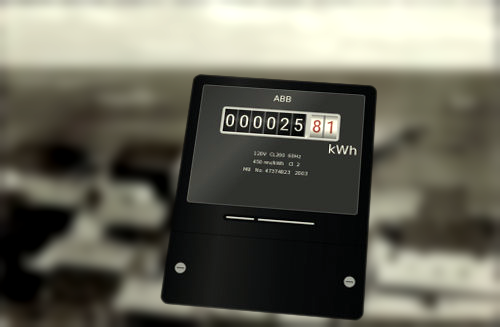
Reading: **25.81** kWh
